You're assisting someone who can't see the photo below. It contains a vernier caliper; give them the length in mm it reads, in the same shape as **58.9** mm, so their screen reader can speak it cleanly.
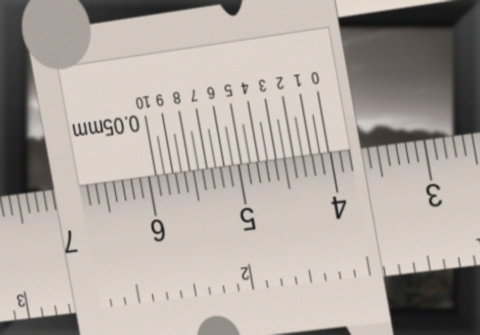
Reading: **40.2** mm
